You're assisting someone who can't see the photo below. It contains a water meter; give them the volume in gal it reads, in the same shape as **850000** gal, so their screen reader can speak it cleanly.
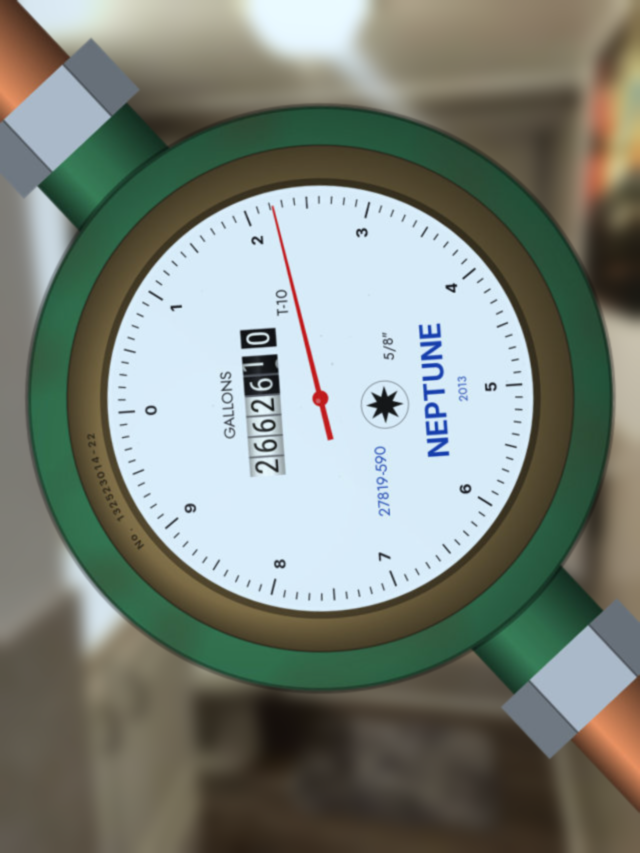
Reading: **2662612.2** gal
